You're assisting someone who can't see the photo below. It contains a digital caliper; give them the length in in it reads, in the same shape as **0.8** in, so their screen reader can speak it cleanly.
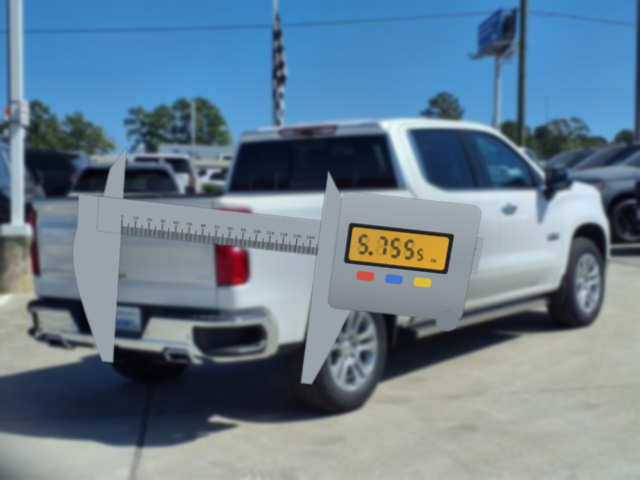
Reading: **5.7555** in
